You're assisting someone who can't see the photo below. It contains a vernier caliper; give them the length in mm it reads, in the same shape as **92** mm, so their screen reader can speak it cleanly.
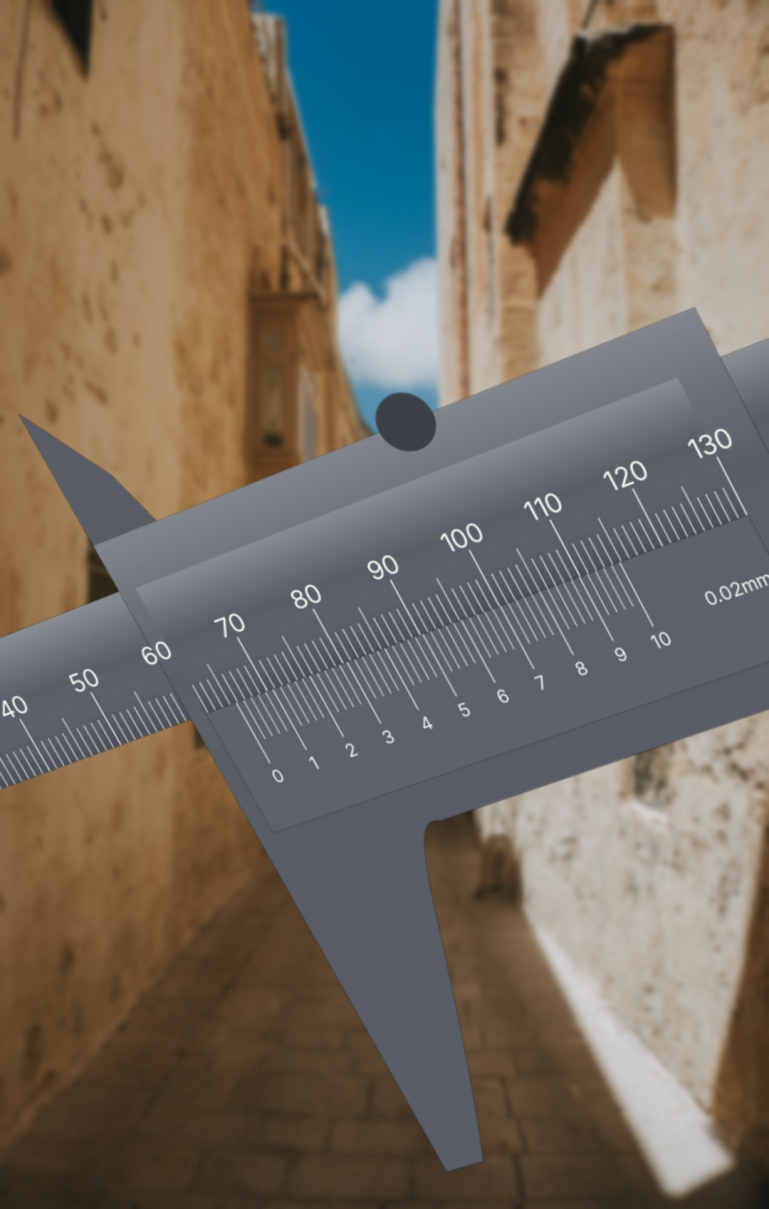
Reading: **65.8** mm
